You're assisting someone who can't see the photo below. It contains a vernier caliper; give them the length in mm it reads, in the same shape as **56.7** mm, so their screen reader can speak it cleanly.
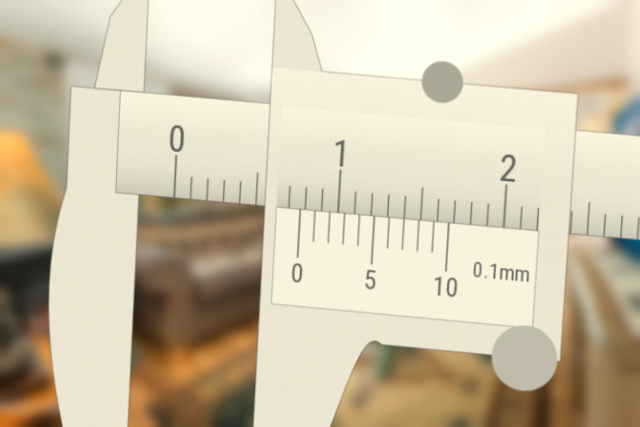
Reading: **7.7** mm
